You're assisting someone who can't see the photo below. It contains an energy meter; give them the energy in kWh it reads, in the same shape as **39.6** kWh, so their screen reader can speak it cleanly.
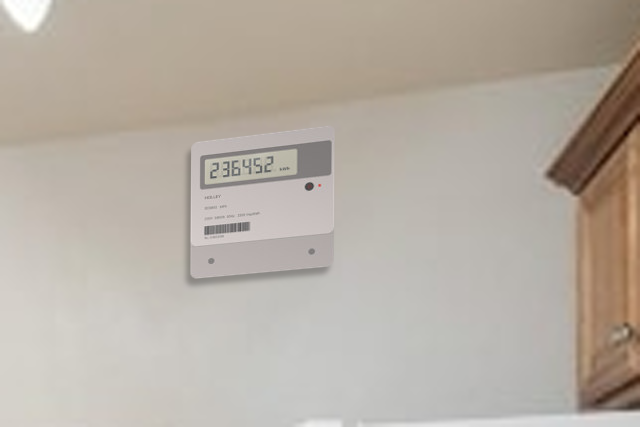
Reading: **236452** kWh
